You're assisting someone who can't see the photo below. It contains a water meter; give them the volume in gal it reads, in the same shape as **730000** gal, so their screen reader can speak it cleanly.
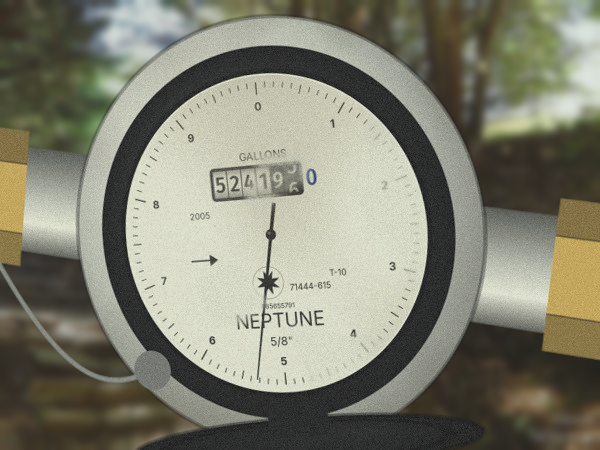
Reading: **5241955.3** gal
